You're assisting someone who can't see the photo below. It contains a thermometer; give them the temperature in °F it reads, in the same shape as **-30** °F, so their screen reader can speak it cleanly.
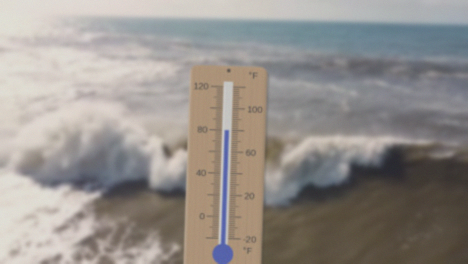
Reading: **80** °F
